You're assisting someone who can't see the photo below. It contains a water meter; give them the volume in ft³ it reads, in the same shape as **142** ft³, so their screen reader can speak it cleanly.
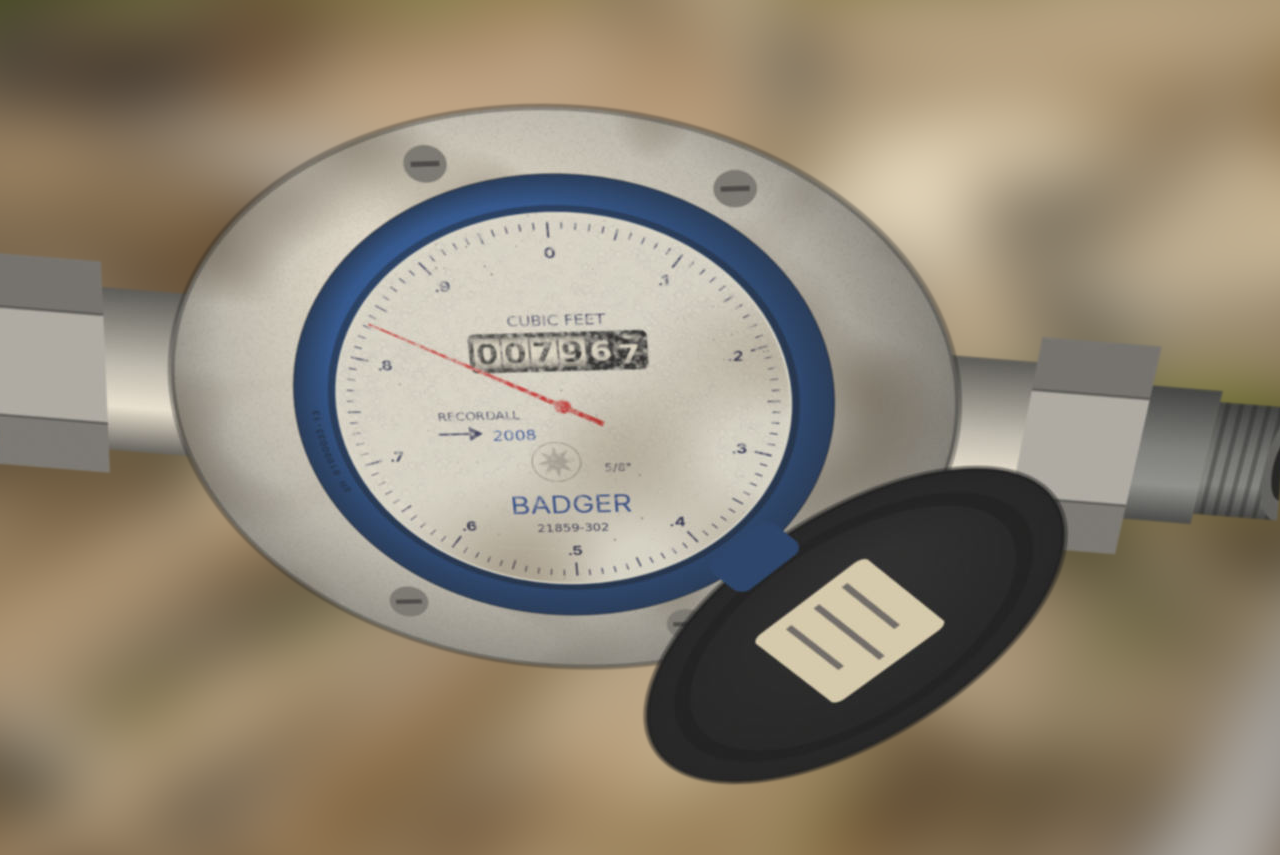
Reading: **7966.83** ft³
